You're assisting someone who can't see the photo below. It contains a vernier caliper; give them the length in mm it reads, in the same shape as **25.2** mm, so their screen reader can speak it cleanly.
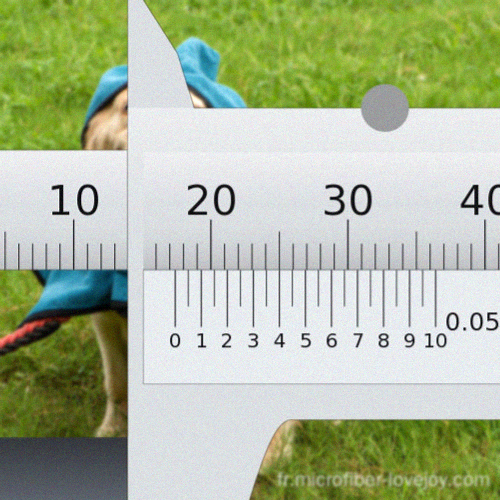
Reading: **17.4** mm
